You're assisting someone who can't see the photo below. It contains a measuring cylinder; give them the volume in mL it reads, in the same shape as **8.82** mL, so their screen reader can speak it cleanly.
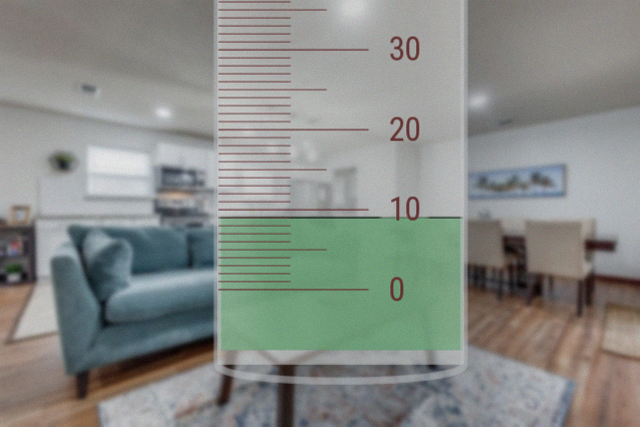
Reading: **9** mL
